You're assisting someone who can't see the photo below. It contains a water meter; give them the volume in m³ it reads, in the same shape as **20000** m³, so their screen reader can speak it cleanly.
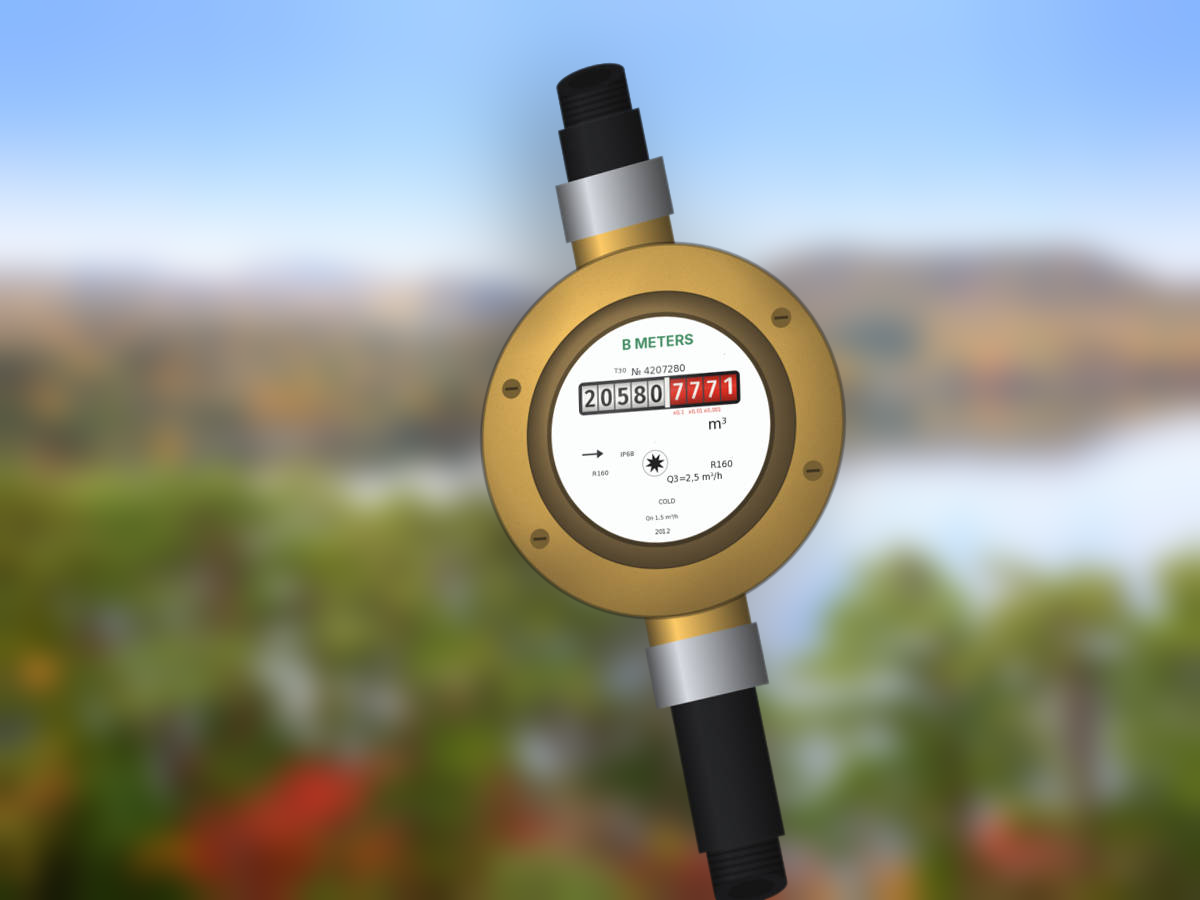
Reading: **20580.7771** m³
